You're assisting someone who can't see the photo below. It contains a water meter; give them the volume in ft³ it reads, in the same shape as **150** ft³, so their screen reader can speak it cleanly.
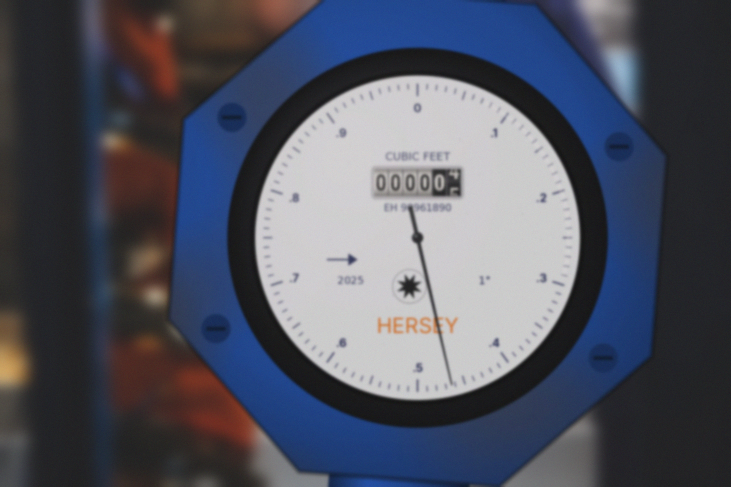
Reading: **4.46** ft³
